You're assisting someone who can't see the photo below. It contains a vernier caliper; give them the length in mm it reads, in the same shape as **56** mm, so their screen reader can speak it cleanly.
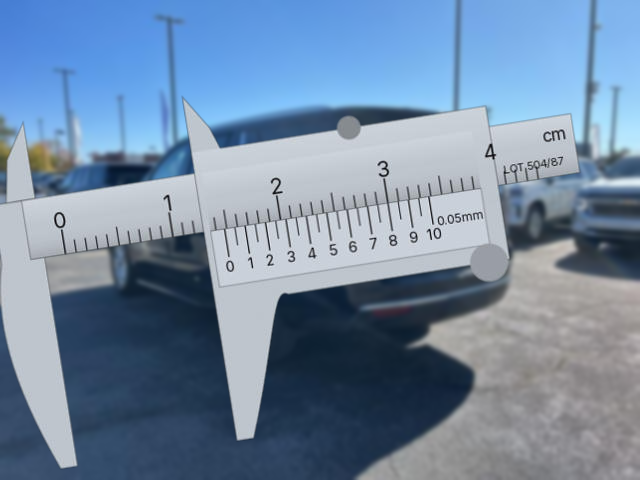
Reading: **14.8** mm
